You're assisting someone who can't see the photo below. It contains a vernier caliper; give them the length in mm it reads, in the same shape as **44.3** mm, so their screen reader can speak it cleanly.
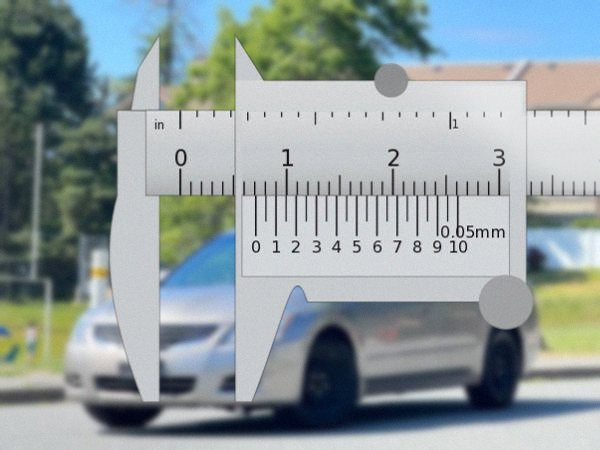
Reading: **7.1** mm
